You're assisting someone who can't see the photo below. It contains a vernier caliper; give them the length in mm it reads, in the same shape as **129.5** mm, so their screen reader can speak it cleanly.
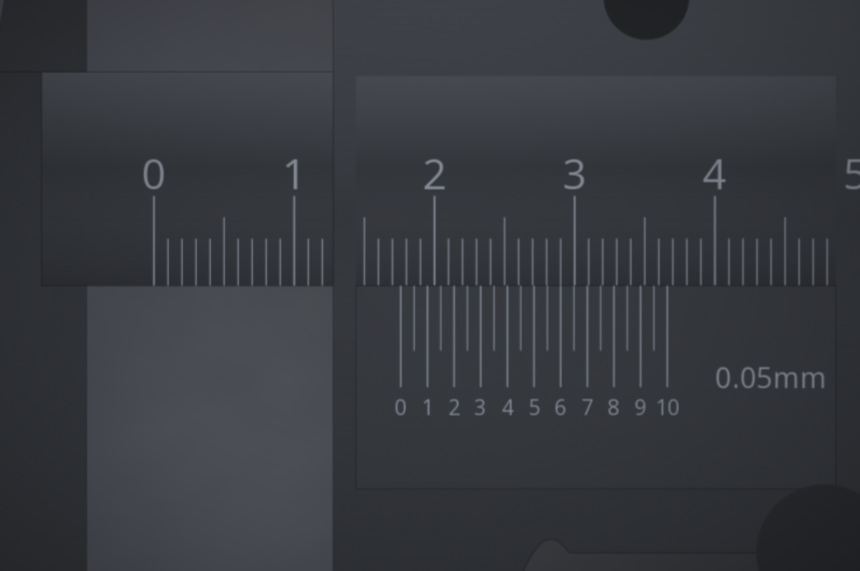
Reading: **17.6** mm
